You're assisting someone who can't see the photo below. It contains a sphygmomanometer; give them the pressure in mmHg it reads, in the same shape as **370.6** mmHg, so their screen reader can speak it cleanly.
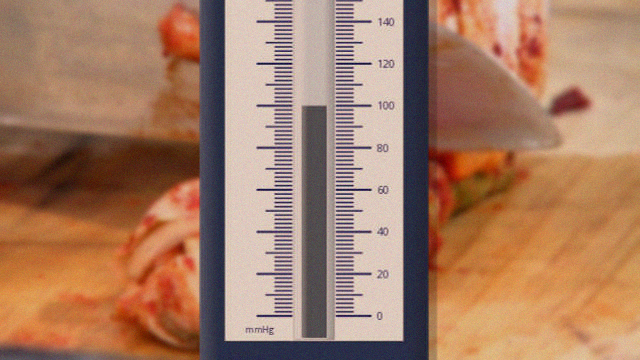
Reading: **100** mmHg
